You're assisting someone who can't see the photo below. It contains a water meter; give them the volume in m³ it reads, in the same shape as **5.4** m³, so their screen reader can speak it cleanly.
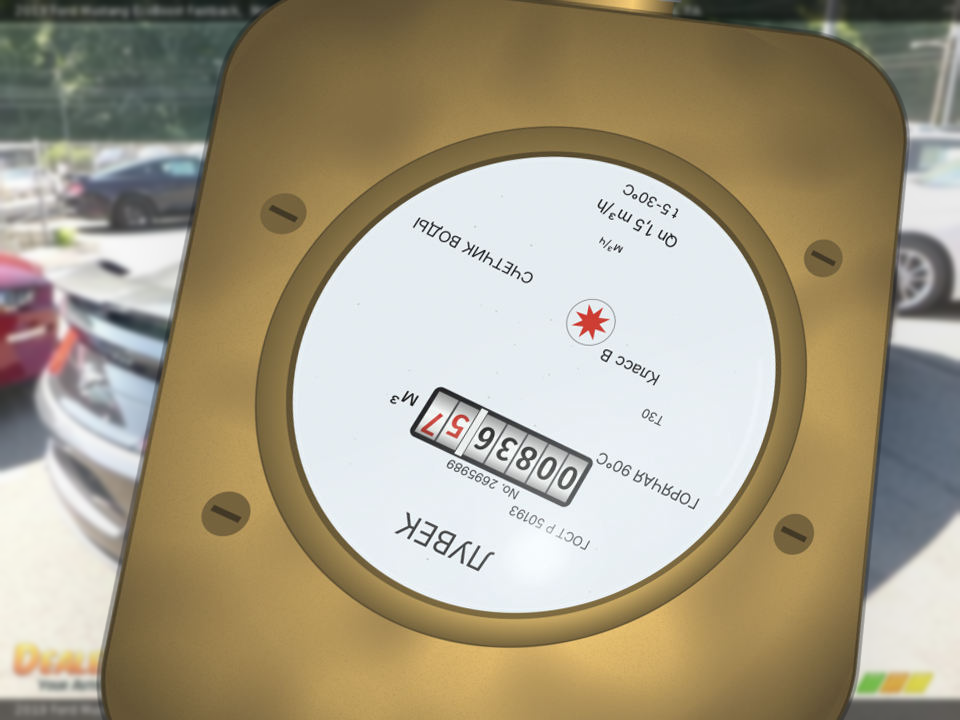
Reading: **836.57** m³
